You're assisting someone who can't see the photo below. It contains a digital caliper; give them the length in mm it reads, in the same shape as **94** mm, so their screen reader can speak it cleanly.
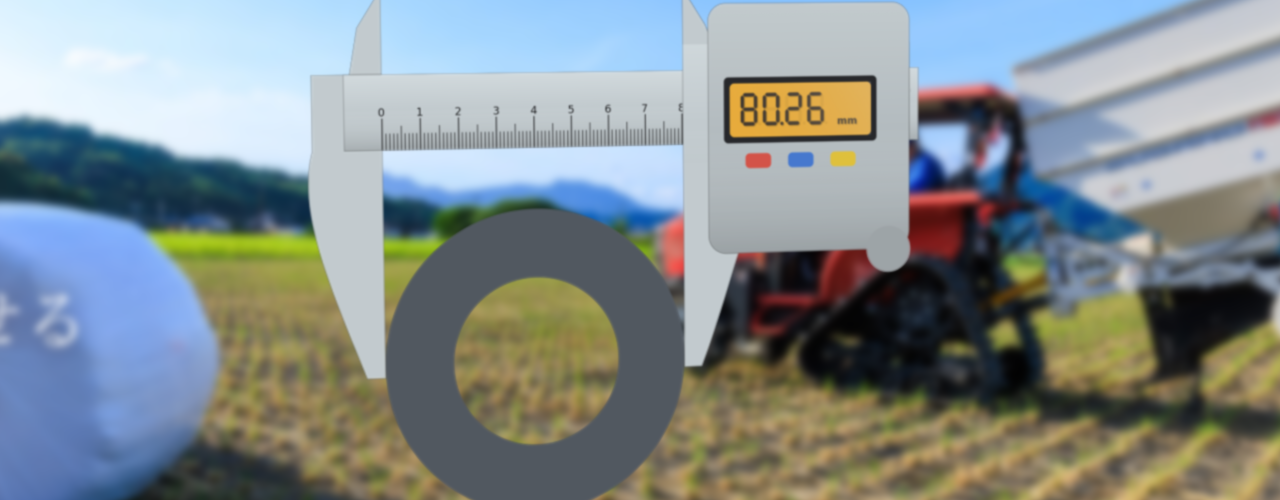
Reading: **80.26** mm
